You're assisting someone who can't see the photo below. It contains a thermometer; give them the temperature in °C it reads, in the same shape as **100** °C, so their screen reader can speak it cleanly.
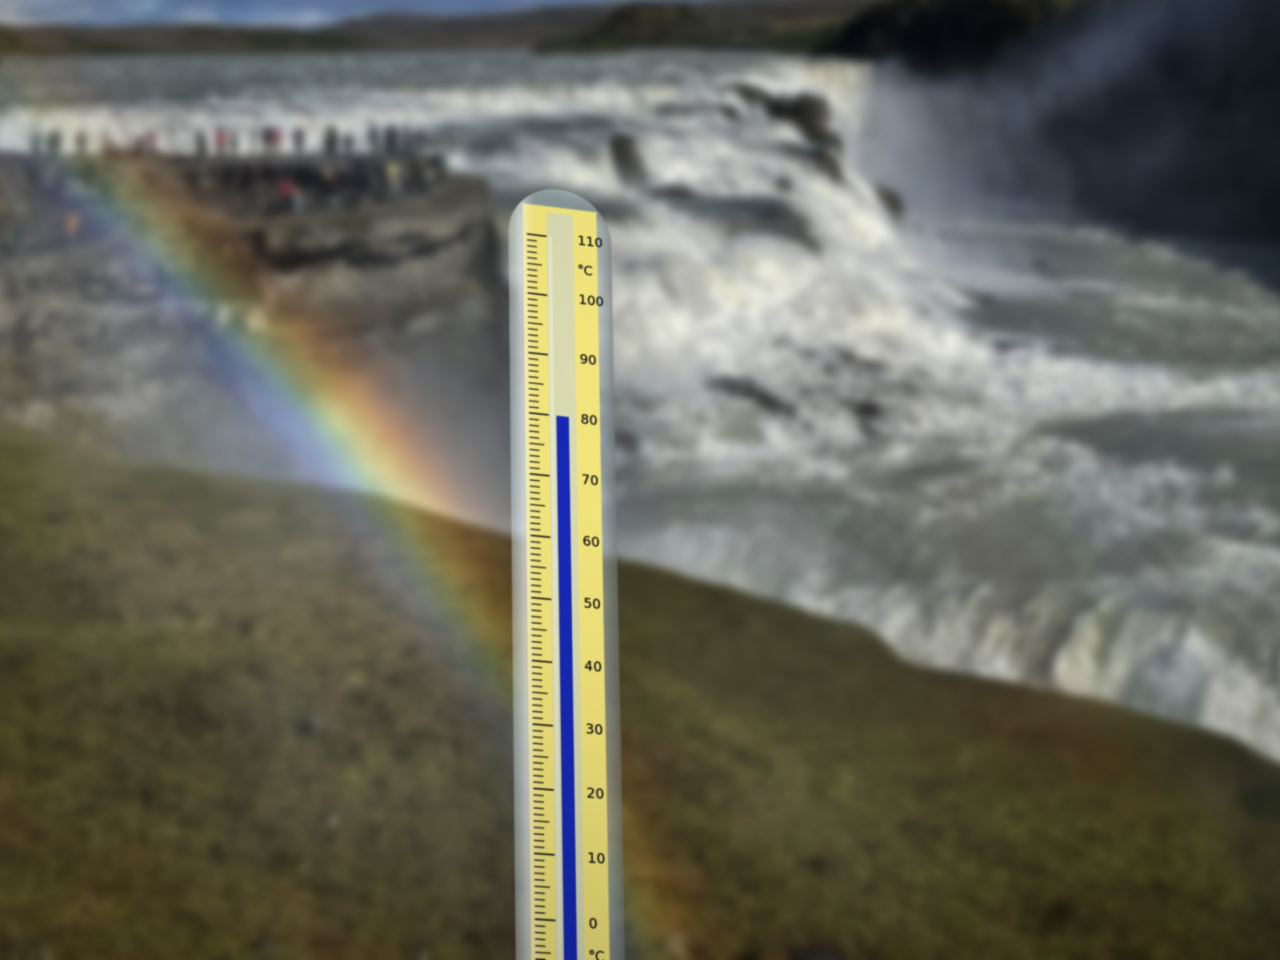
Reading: **80** °C
